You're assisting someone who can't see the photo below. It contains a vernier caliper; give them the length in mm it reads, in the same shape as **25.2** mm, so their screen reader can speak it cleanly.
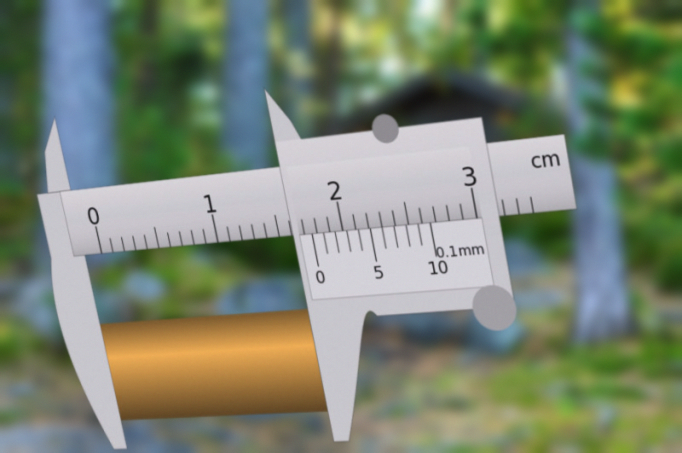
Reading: **17.6** mm
